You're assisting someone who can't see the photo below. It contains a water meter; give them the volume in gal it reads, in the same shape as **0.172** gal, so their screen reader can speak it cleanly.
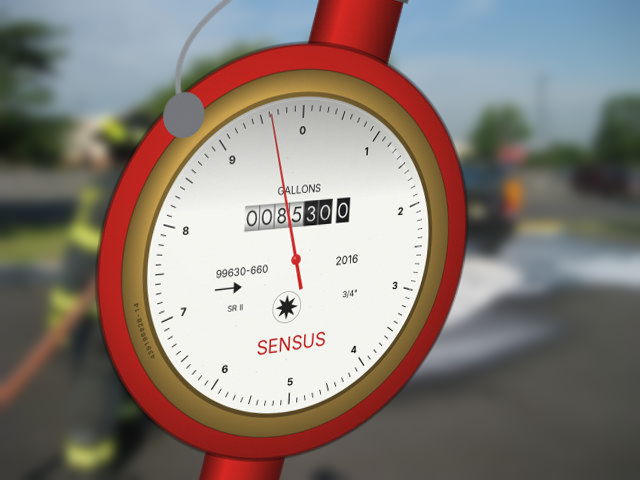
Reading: **85299.6** gal
